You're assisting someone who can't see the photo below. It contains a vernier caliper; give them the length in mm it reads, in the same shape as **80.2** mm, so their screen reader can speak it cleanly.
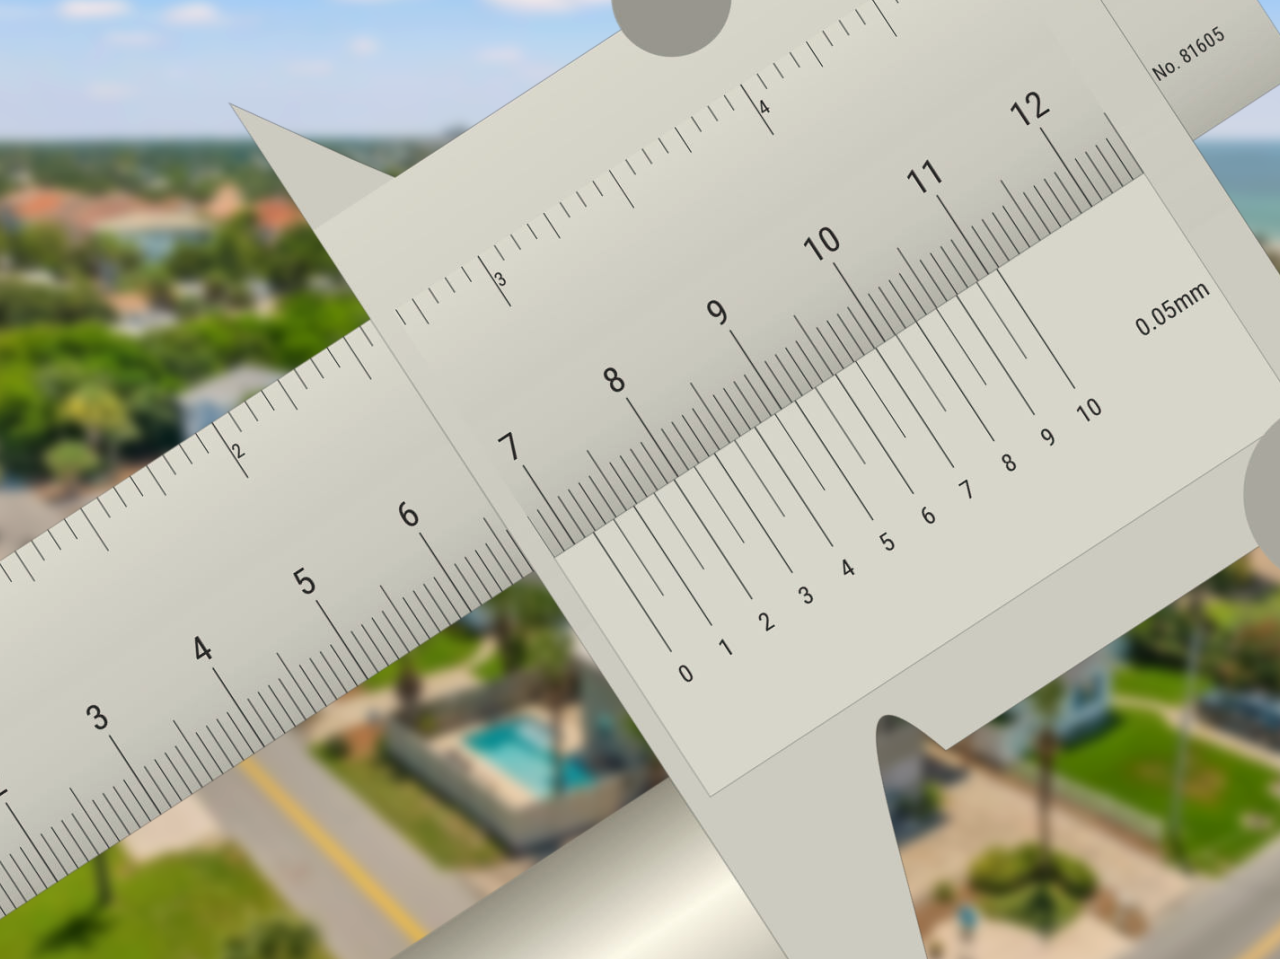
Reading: **71.8** mm
